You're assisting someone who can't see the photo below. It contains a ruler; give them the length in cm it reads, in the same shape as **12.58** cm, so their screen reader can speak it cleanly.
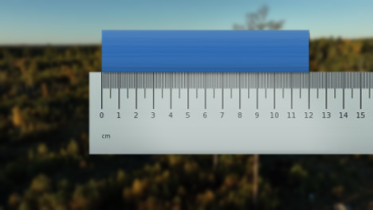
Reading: **12** cm
